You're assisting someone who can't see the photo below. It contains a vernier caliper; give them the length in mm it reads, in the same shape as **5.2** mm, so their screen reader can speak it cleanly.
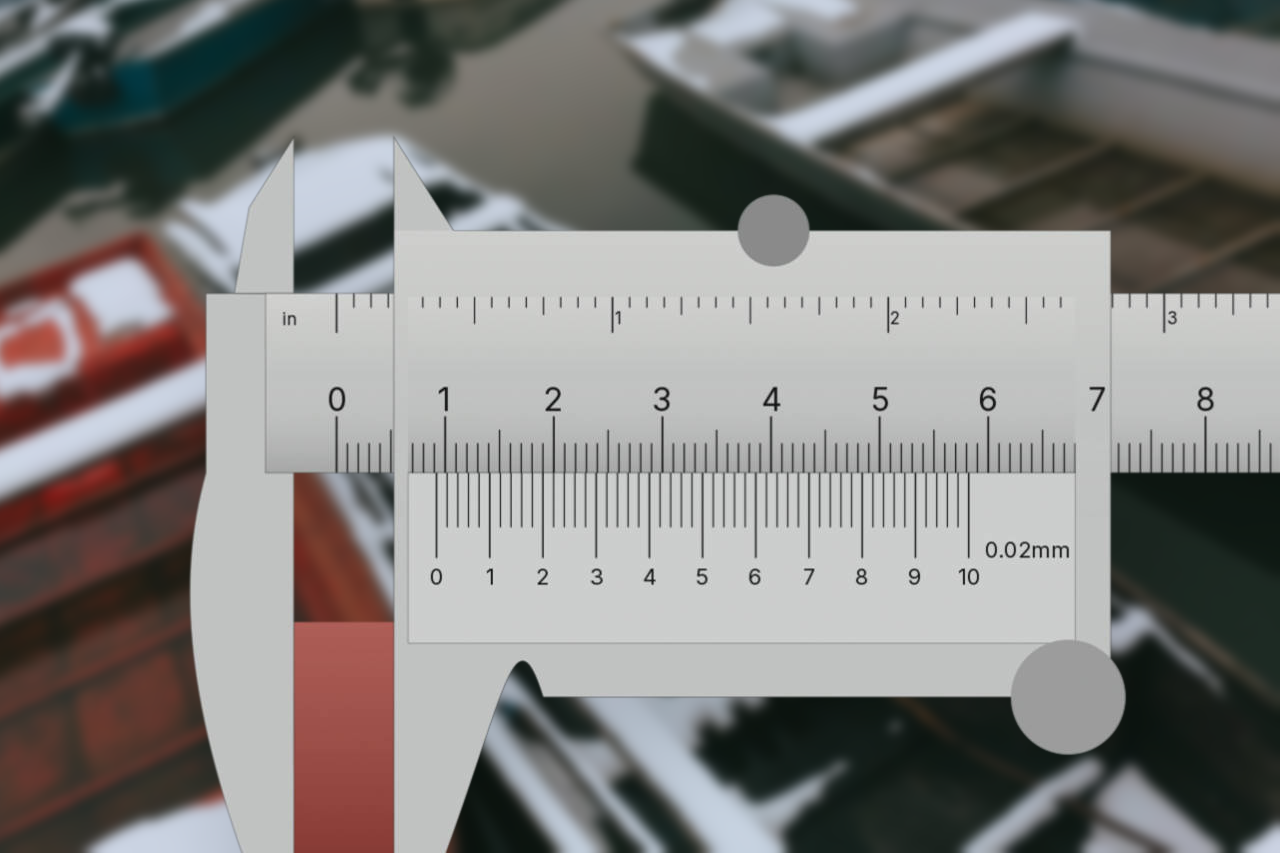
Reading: **9.2** mm
